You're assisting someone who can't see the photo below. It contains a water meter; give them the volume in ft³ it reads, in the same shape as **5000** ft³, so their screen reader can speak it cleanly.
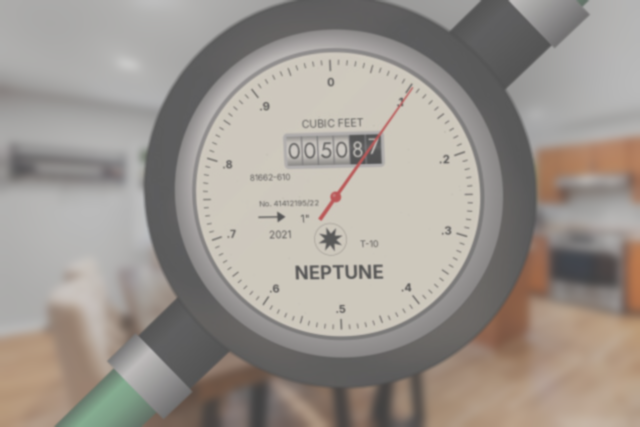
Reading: **5087.10** ft³
